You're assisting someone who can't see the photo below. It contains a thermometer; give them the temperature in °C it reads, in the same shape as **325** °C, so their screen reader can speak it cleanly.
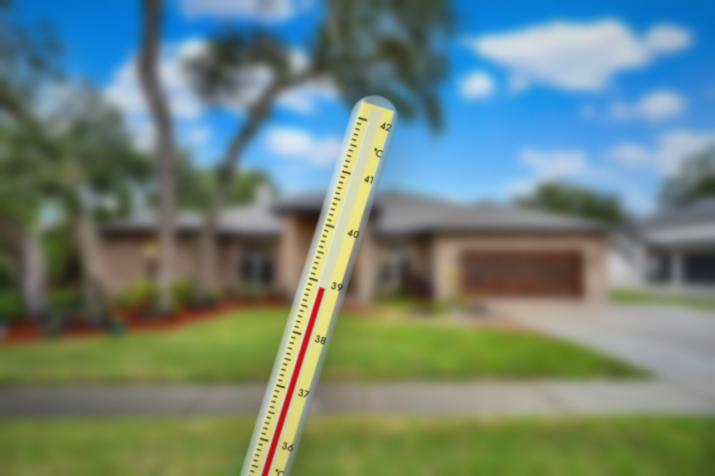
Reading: **38.9** °C
